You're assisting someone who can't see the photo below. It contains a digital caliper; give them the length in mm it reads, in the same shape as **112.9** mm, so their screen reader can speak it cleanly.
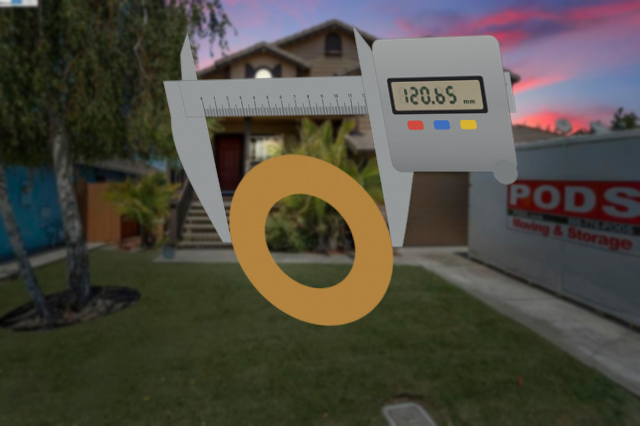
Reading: **120.65** mm
